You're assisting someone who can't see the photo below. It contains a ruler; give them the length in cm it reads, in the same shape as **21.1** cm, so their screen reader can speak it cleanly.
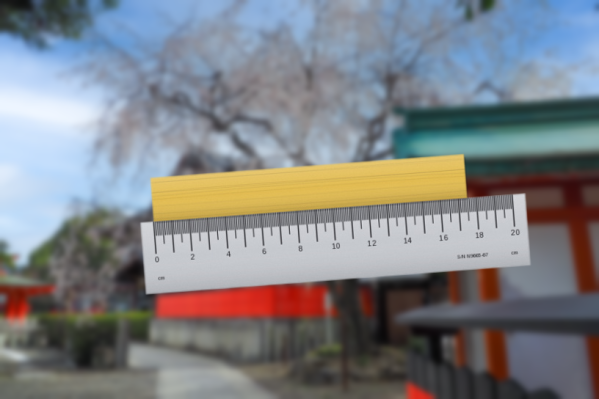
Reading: **17.5** cm
